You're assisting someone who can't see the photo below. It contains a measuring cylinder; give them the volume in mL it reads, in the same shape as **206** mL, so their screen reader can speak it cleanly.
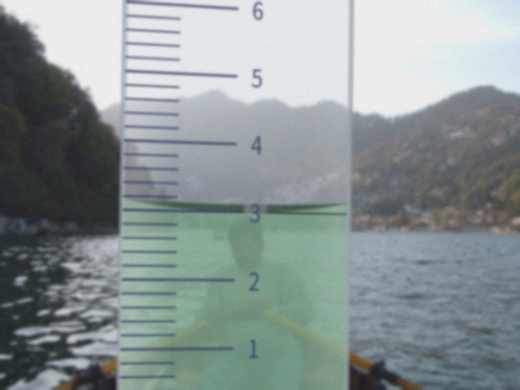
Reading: **3** mL
